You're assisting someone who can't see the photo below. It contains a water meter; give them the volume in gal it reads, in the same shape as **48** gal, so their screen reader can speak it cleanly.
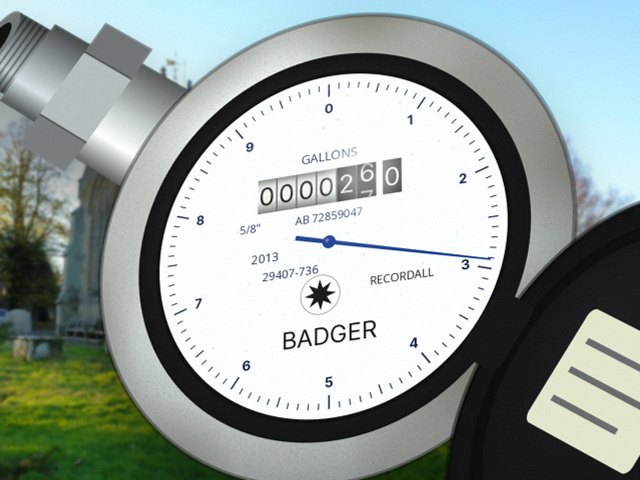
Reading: **262.9** gal
